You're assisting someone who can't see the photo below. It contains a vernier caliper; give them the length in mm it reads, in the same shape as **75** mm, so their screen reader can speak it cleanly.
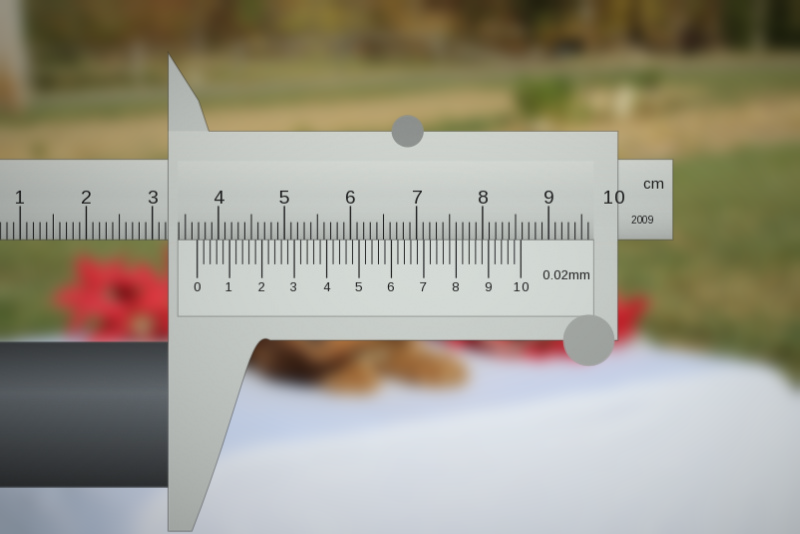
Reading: **36.8** mm
